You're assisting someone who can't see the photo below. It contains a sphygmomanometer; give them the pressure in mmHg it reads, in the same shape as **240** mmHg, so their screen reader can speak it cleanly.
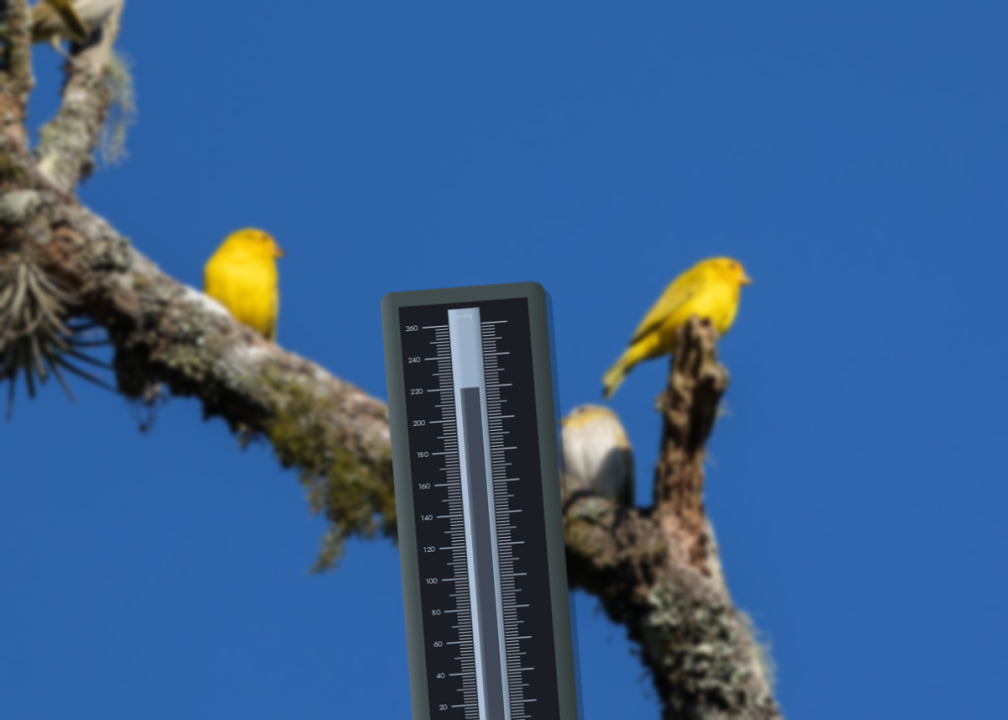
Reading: **220** mmHg
